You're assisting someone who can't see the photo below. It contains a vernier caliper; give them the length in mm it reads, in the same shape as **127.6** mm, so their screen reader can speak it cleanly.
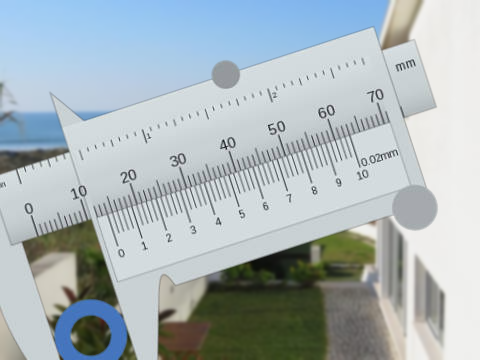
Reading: **14.0** mm
